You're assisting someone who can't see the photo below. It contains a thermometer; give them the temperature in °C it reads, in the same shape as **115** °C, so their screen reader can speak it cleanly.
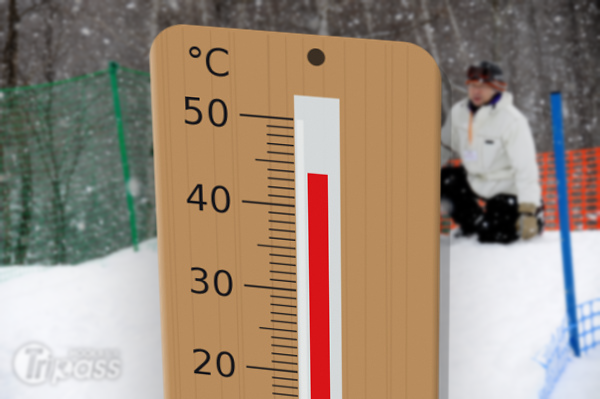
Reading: **44** °C
